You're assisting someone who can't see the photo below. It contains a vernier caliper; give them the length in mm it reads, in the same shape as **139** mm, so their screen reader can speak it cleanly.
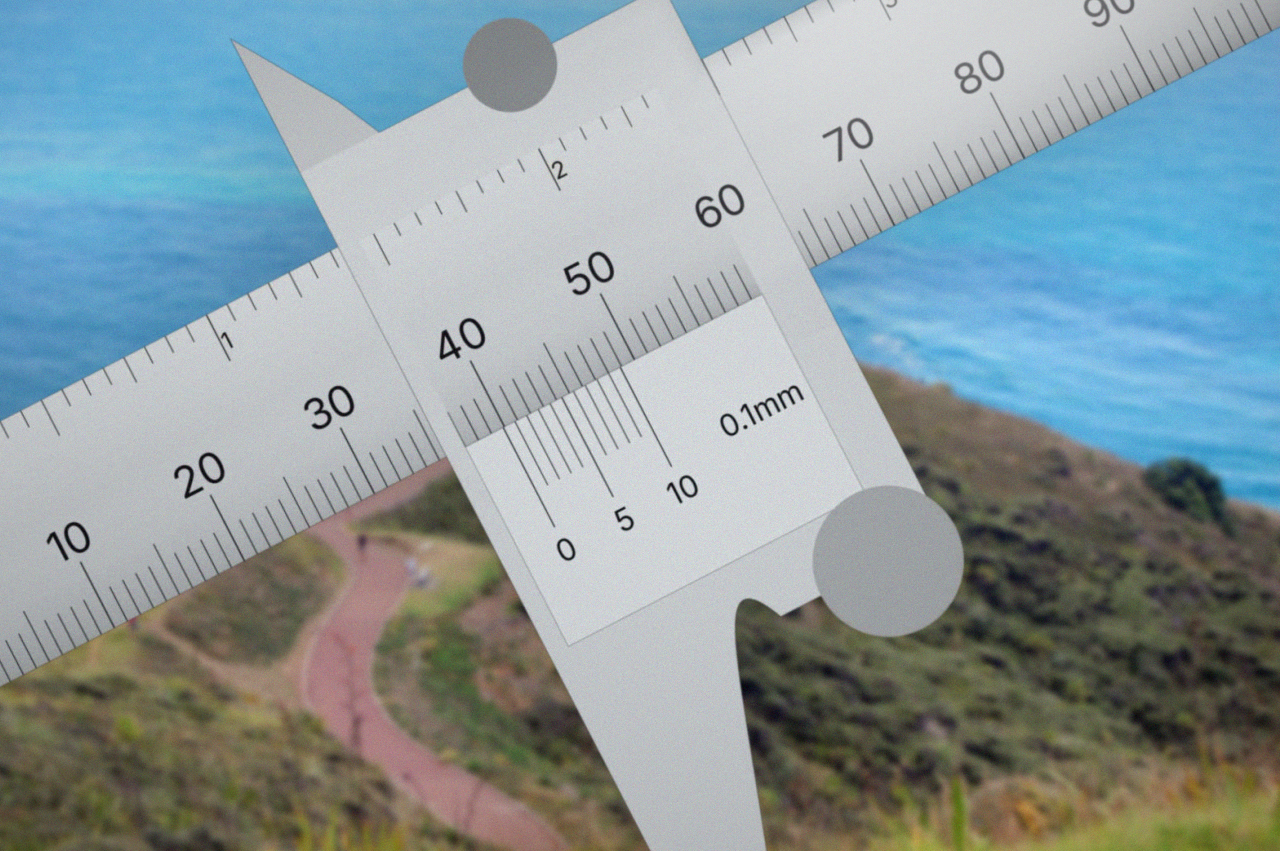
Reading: **39.9** mm
